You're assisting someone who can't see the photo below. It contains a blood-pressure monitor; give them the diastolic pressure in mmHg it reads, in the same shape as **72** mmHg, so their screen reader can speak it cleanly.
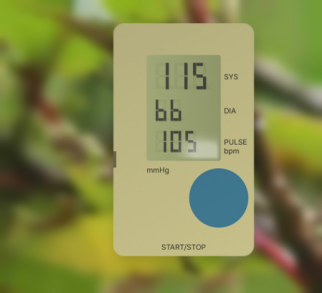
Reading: **66** mmHg
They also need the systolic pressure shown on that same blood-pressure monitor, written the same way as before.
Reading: **115** mmHg
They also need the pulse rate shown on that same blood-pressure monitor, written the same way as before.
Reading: **105** bpm
